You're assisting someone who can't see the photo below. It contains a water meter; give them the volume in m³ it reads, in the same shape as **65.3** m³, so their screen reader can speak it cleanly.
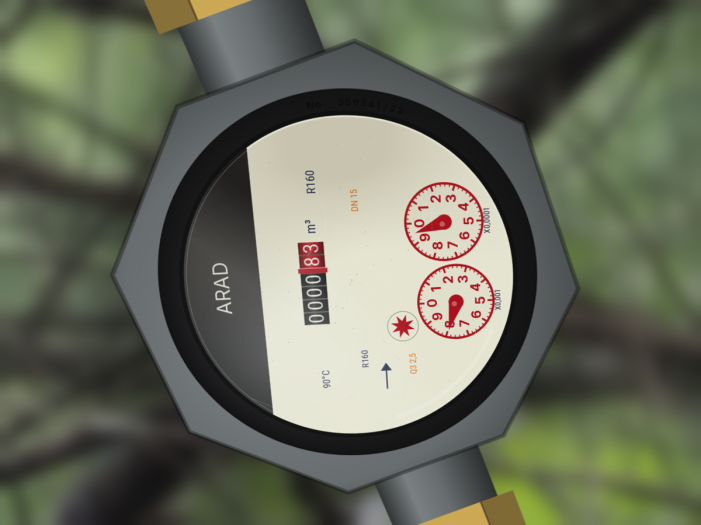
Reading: **0.8379** m³
